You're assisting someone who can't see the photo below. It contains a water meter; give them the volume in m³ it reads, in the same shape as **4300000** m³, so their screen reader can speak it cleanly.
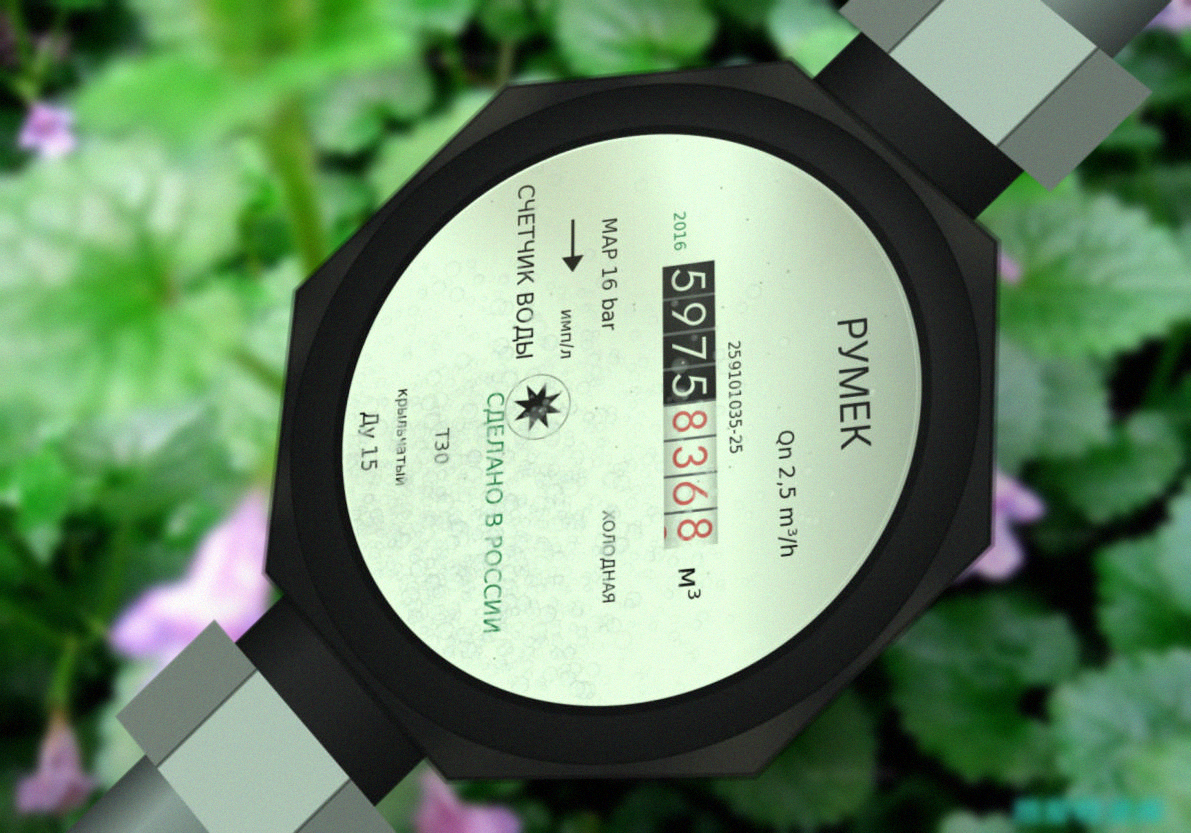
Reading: **5975.8368** m³
